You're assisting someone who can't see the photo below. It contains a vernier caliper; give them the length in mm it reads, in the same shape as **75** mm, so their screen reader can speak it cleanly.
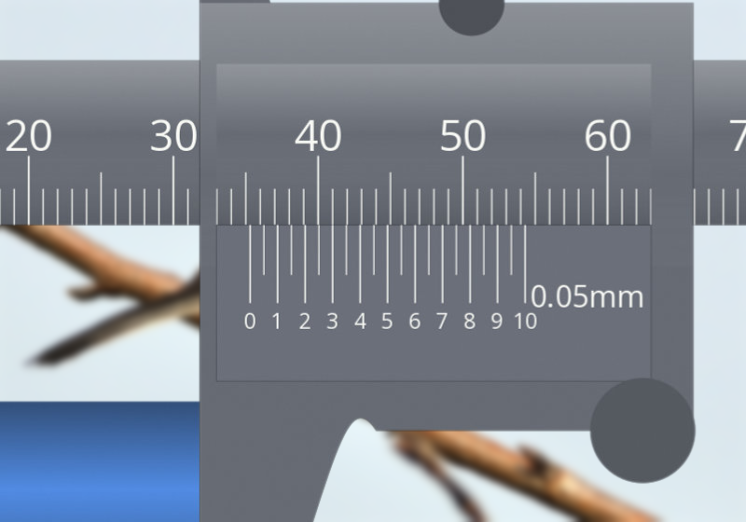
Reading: **35.3** mm
